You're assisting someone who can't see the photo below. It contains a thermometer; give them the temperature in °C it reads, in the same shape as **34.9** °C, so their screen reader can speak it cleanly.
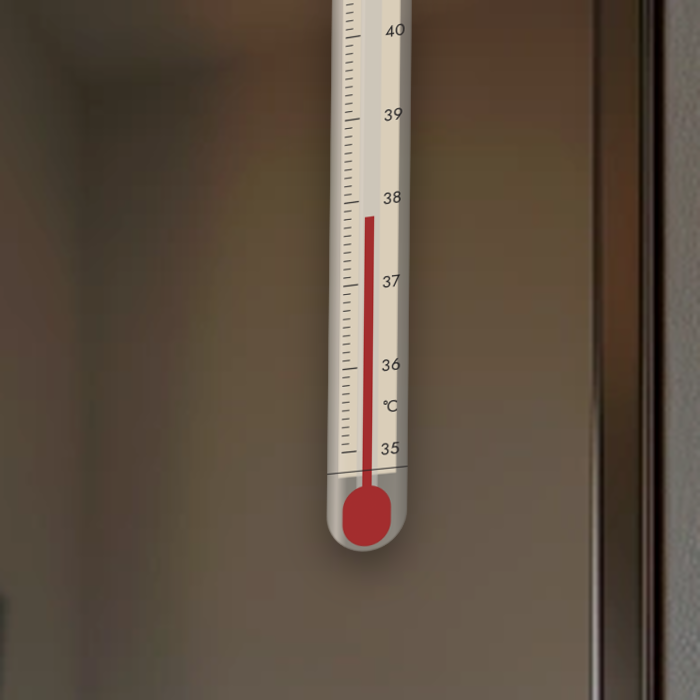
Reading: **37.8** °C
